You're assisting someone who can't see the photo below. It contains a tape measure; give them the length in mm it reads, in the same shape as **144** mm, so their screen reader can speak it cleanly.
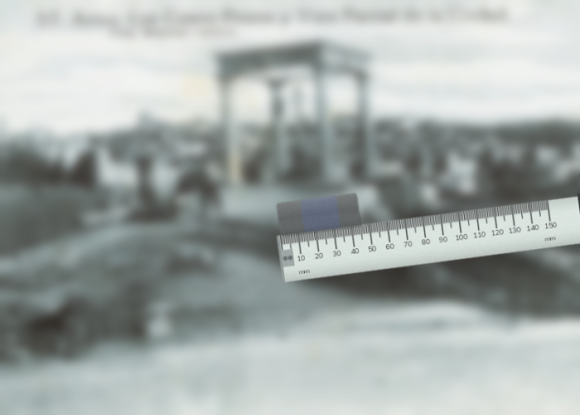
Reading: **45** mm
